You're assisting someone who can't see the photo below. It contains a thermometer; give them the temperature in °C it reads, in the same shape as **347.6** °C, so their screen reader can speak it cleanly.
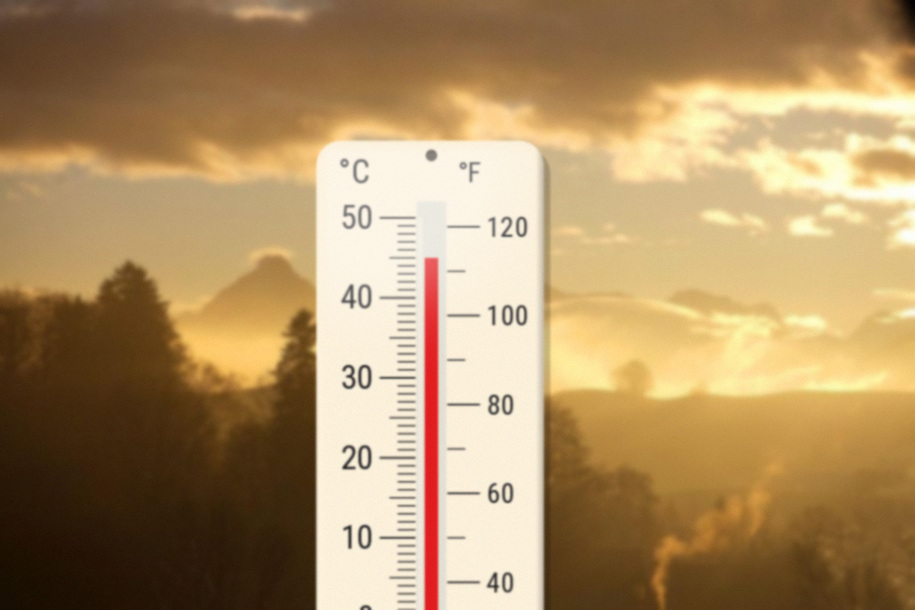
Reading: **45** °C
